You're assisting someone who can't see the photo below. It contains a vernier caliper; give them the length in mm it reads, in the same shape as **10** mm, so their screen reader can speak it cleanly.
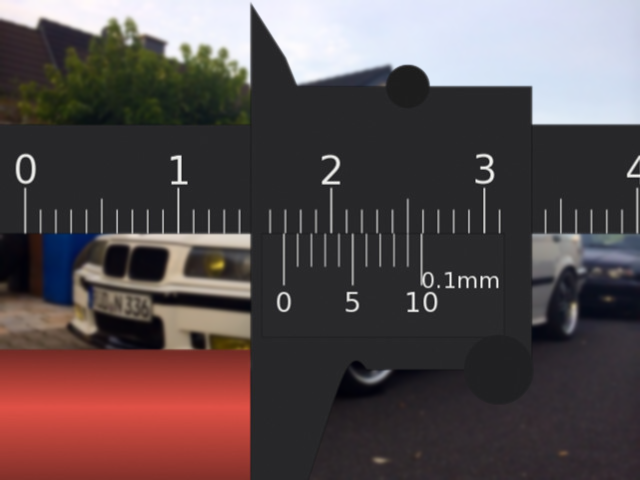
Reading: **16.9** mm
